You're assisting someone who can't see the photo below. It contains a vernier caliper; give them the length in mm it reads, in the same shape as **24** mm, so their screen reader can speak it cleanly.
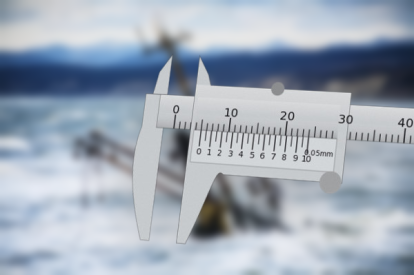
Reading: **5.0** mm
